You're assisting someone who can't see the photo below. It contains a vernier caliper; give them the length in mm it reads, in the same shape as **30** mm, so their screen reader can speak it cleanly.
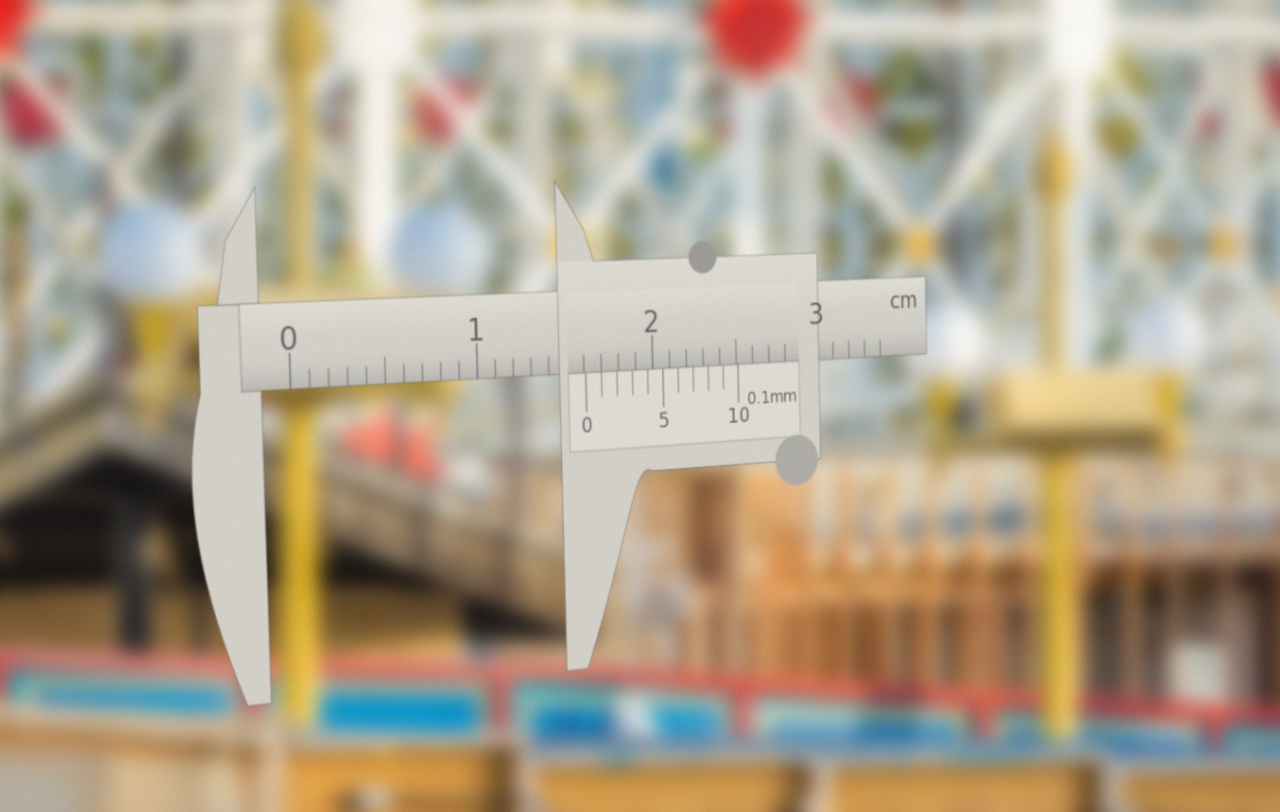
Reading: **16.1** mm
